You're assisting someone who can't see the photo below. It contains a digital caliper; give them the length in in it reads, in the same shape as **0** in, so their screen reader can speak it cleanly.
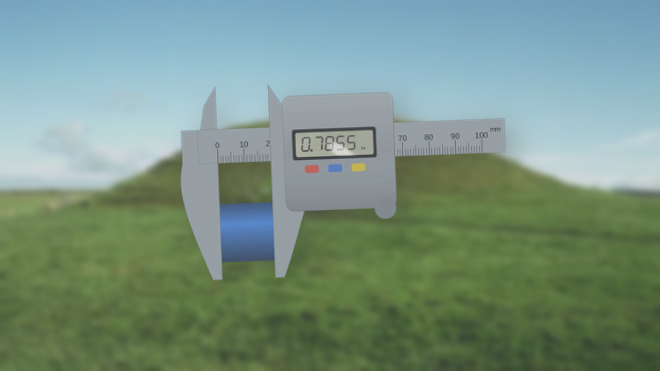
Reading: **0.7855** in
